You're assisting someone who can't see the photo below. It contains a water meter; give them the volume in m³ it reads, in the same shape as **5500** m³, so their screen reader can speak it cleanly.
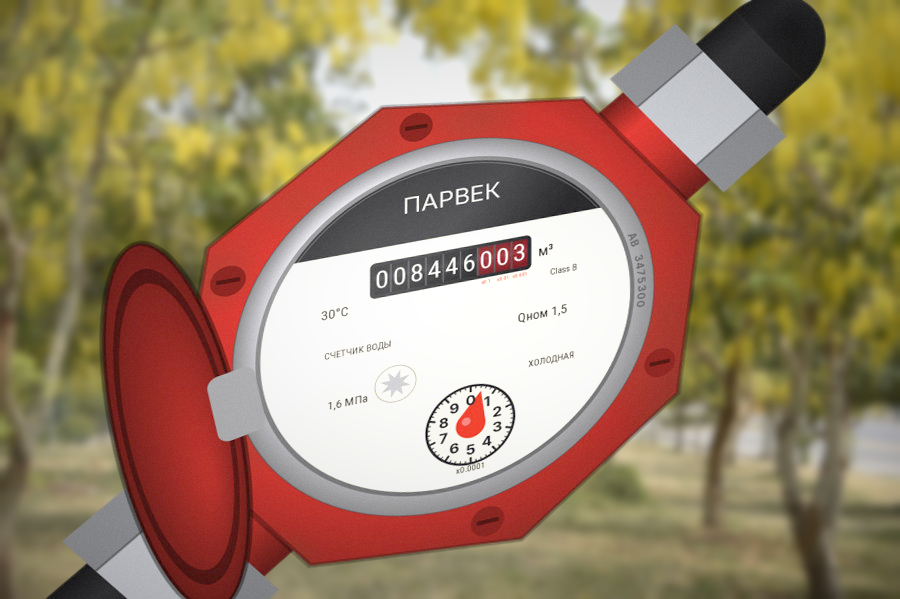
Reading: **8446.0030** m³
